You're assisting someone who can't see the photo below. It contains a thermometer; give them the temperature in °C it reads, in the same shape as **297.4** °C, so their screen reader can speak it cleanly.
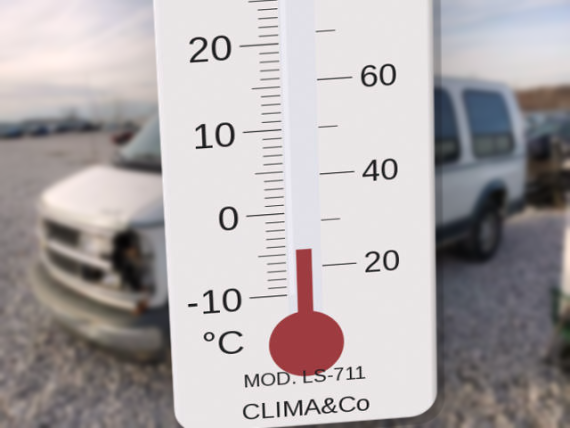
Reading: **-4.5** °C
